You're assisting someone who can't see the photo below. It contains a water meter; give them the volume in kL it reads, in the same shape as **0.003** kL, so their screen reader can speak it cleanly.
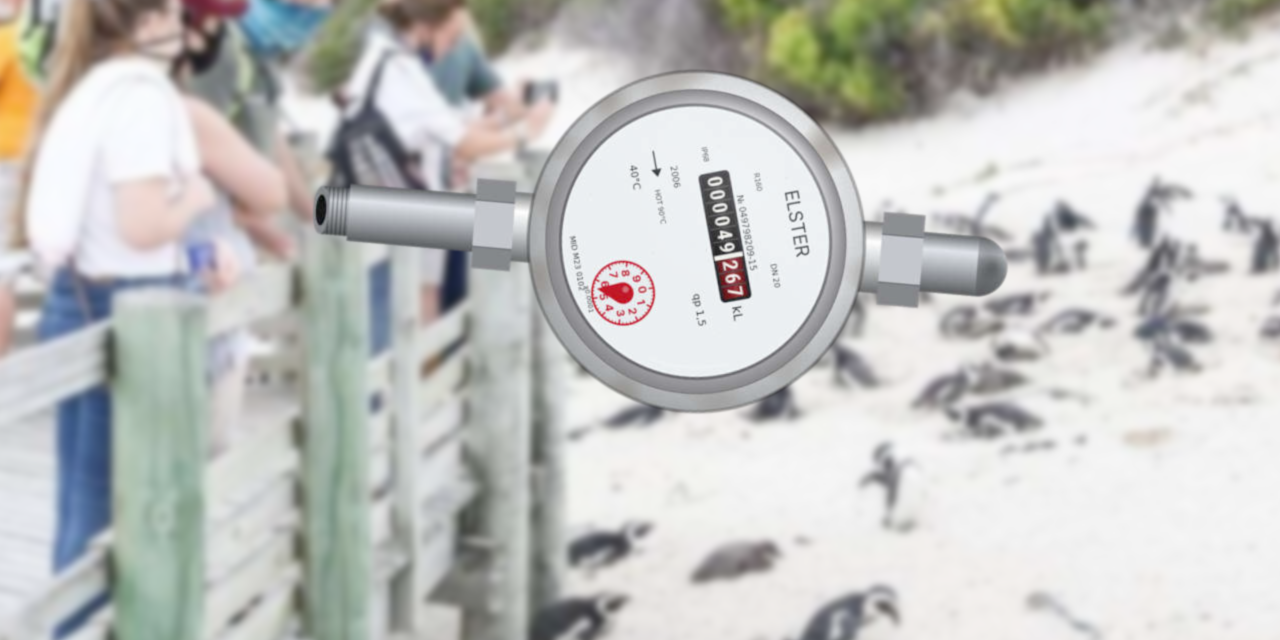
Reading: **49.2675** kL
